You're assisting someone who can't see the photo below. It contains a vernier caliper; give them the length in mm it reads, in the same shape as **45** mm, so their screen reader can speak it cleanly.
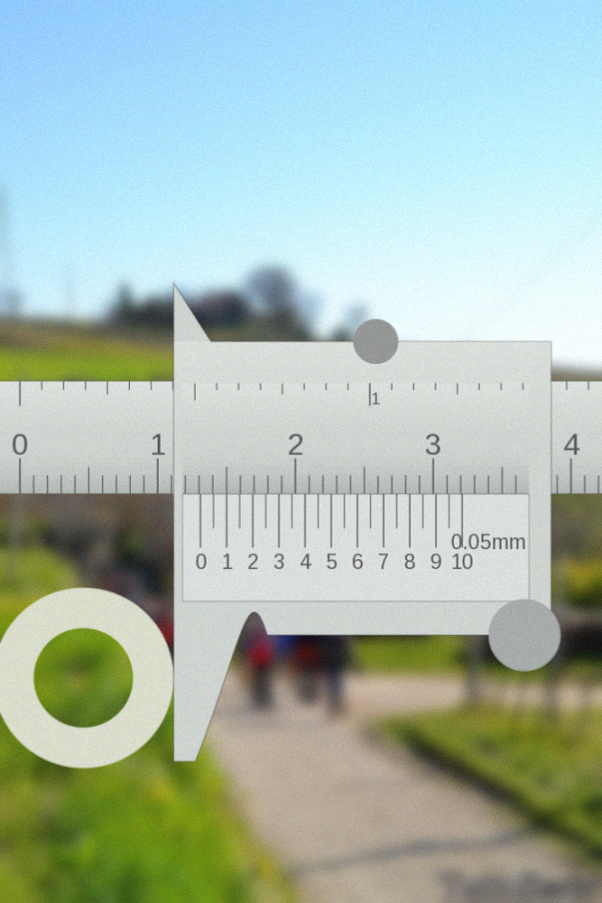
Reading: **13.1** mm
